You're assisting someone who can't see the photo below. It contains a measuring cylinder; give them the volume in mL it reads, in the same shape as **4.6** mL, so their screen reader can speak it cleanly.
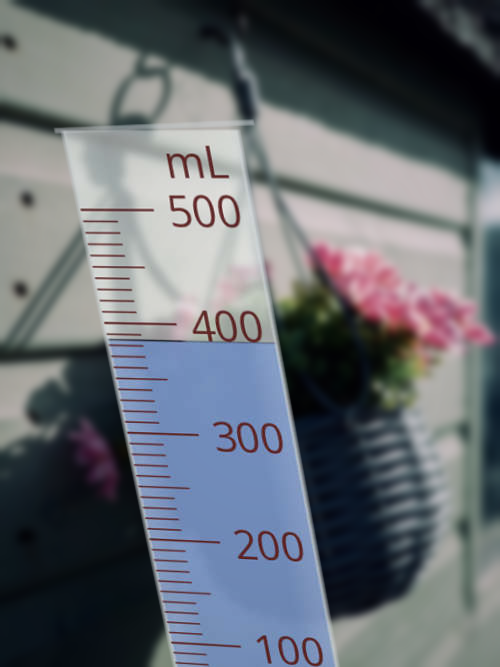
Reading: **385** mL
